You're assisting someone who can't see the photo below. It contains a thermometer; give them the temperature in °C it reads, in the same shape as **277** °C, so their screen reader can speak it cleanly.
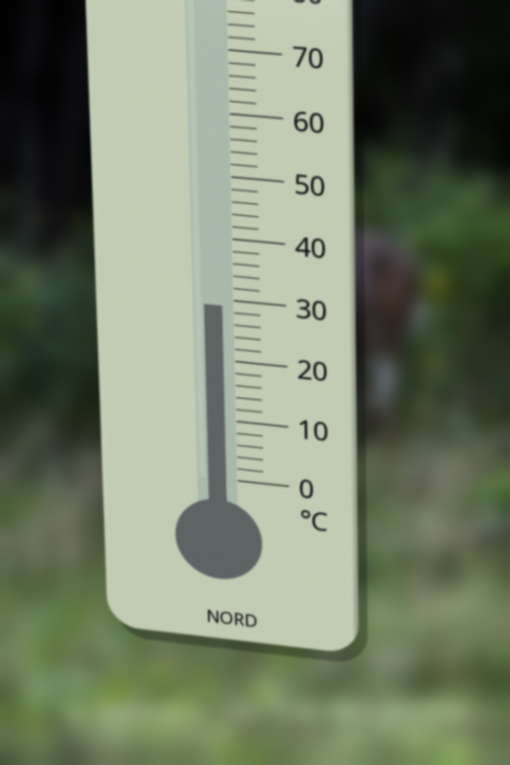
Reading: **29** °C
